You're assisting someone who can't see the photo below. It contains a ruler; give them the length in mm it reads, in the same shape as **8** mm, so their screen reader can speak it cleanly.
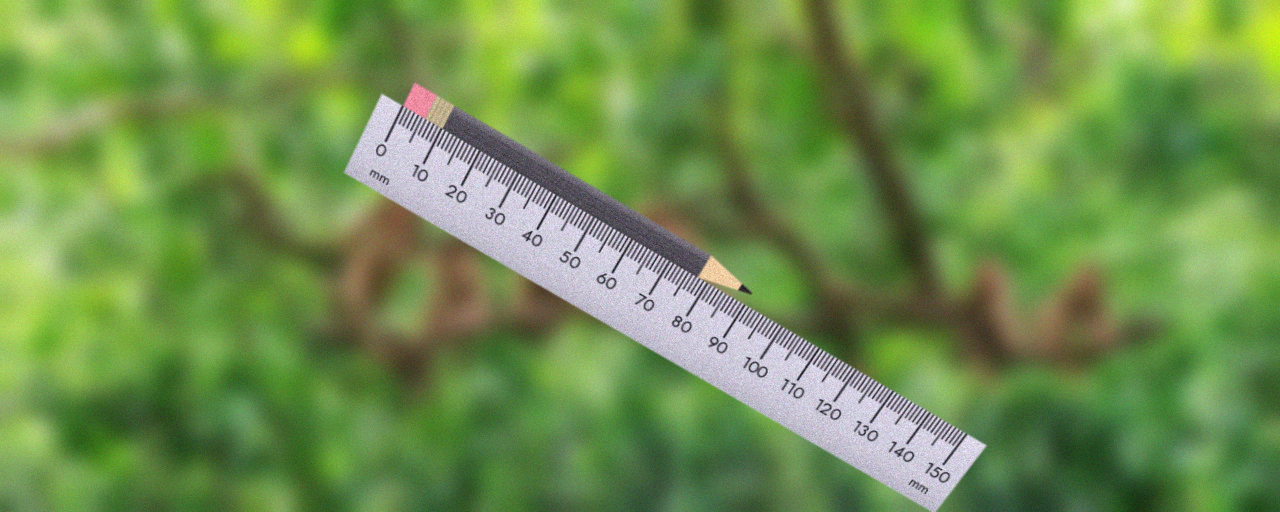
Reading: **90** mm
